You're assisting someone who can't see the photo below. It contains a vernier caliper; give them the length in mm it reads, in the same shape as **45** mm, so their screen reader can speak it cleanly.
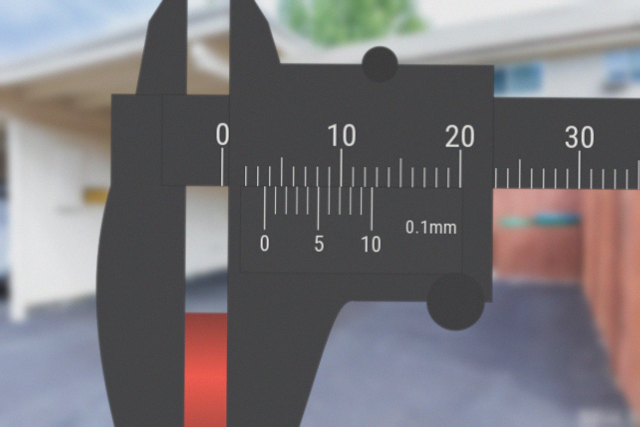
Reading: **3.6** mm
